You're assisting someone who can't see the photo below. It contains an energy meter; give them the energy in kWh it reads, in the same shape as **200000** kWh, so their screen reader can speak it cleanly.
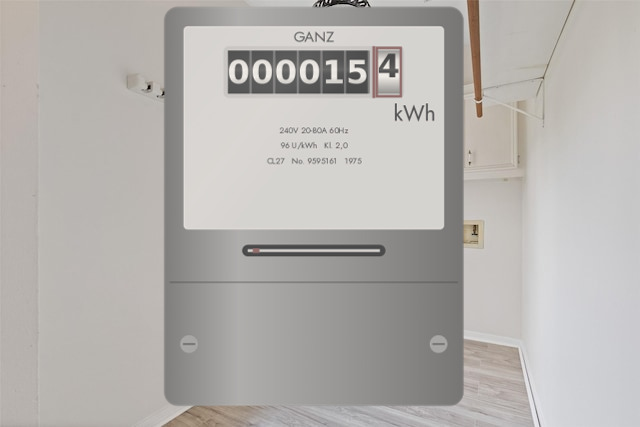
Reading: **15.4** kWh
